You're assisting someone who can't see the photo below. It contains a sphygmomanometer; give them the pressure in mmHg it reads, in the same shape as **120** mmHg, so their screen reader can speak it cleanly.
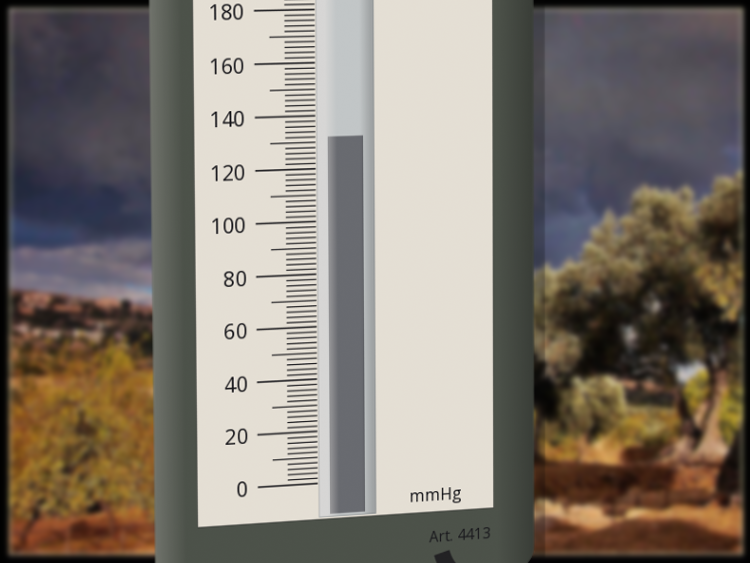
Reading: **132** mmHg
